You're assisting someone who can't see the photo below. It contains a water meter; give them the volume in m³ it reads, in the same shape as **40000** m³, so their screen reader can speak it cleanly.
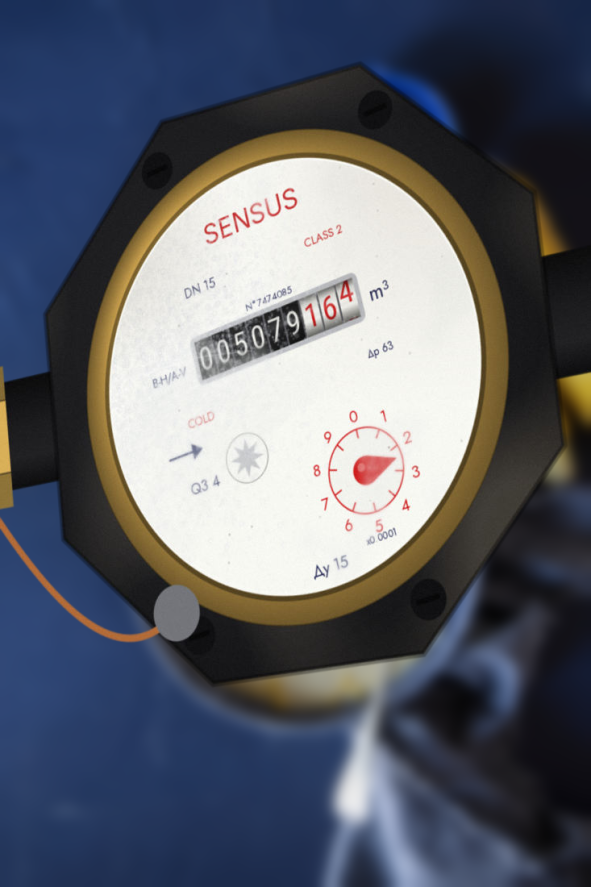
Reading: **5079.1642** m³
